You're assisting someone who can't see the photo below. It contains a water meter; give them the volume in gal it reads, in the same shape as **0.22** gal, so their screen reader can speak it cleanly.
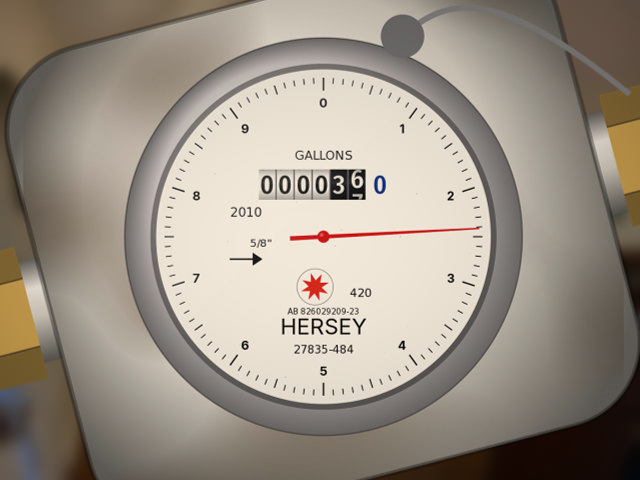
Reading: **362.4** gal
